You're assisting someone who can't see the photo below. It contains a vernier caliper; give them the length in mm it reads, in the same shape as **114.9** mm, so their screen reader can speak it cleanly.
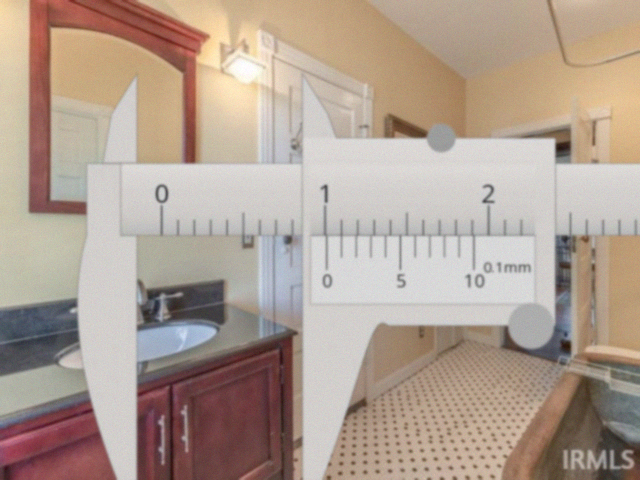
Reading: **10.1** mm
